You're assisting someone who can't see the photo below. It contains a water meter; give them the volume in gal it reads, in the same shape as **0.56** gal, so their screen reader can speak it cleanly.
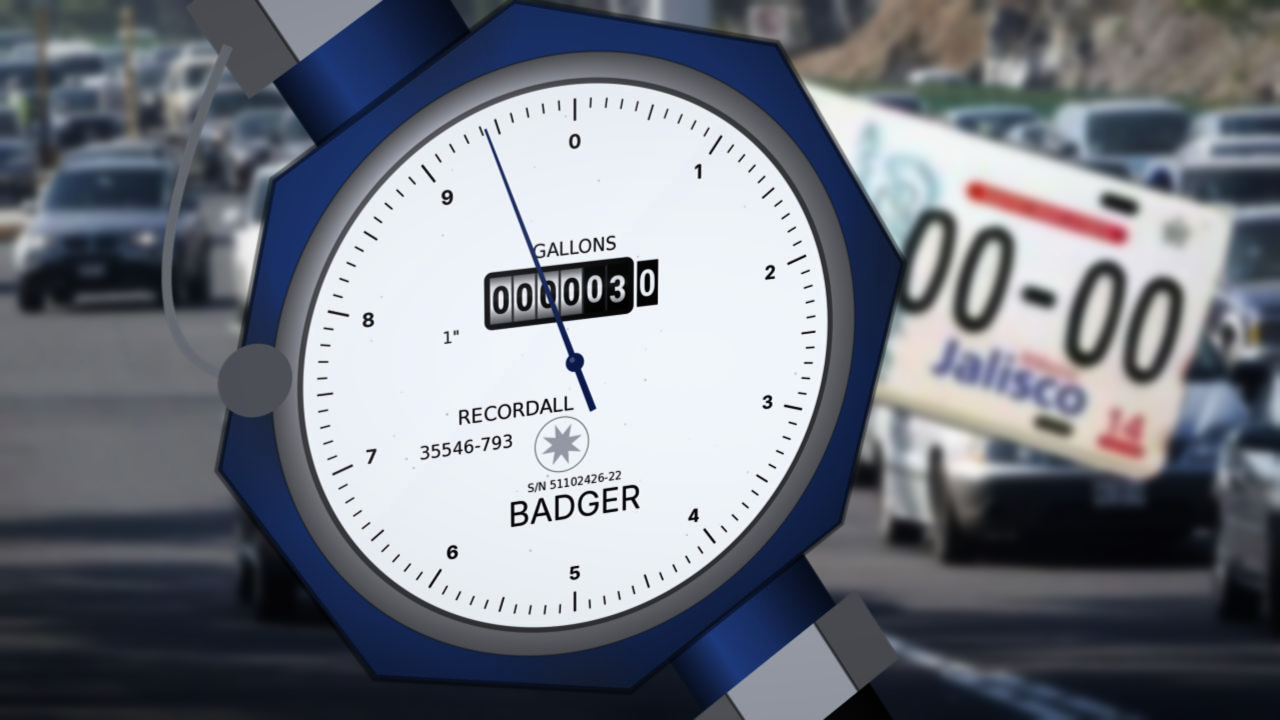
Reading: **29.4** gal
